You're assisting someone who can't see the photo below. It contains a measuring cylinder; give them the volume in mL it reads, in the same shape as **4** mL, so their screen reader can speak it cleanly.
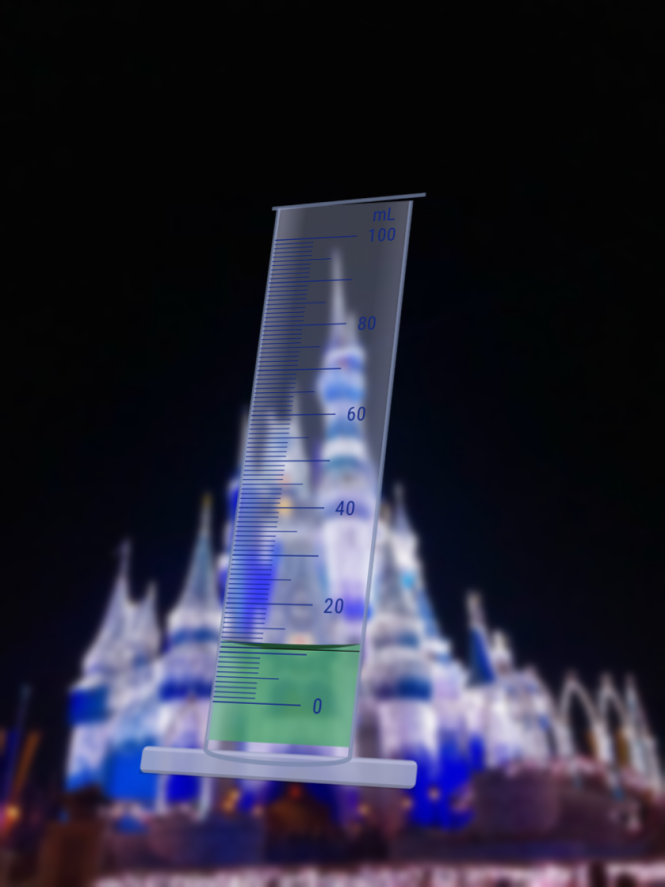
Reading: **11** mL
